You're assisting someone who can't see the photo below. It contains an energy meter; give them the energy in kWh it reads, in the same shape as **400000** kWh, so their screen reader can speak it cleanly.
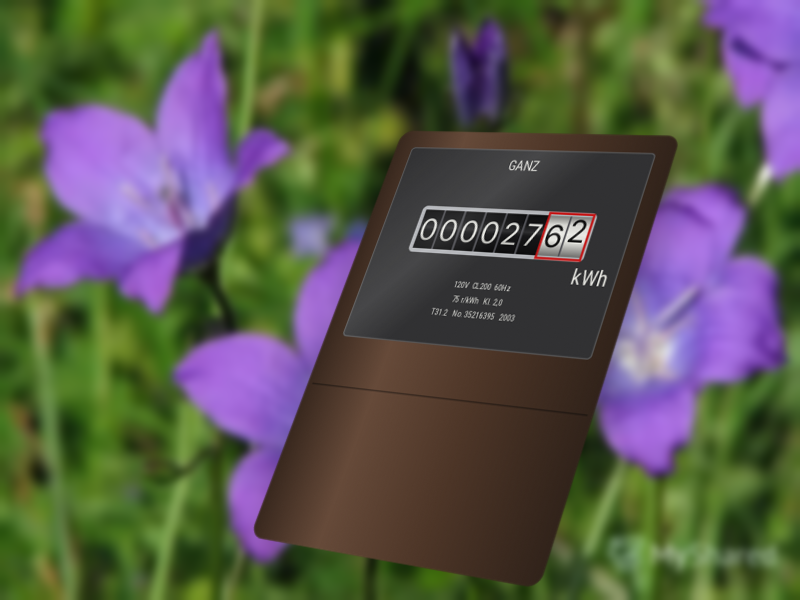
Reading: **27.62** kWh
